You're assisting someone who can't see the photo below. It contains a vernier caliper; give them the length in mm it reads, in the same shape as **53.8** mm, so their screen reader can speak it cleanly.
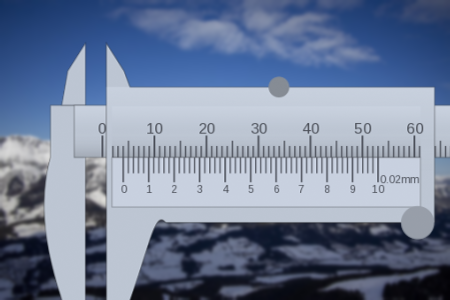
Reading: **4.0** mm
